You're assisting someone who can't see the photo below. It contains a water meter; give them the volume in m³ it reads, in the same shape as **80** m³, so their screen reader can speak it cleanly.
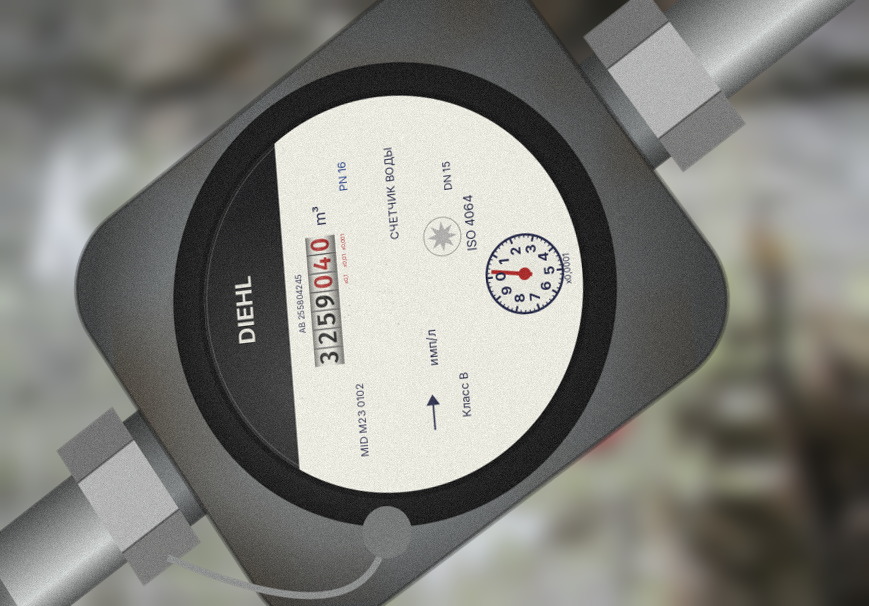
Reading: **3259.0400** m³
